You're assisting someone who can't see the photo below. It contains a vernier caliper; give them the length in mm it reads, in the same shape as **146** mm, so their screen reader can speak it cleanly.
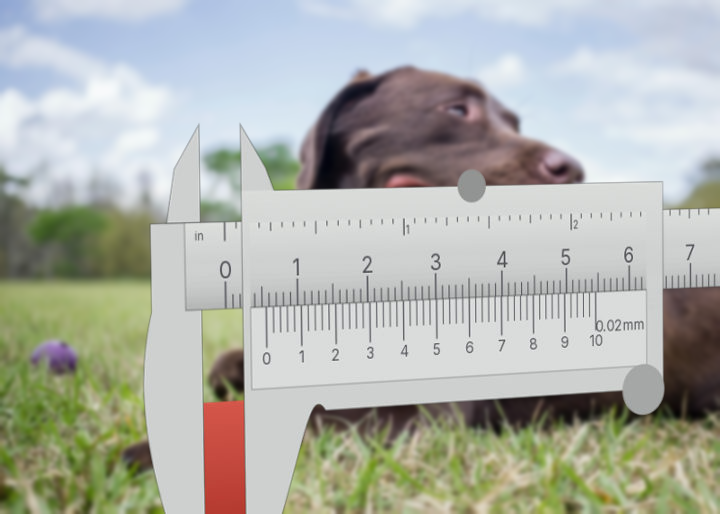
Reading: **5.6** mm
